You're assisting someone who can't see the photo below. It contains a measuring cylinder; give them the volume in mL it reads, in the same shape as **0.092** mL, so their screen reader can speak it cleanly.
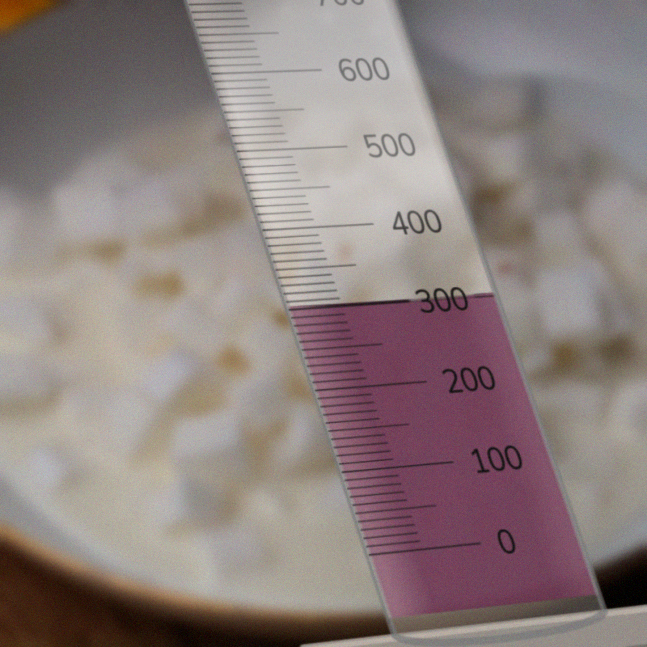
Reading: **300** mL
